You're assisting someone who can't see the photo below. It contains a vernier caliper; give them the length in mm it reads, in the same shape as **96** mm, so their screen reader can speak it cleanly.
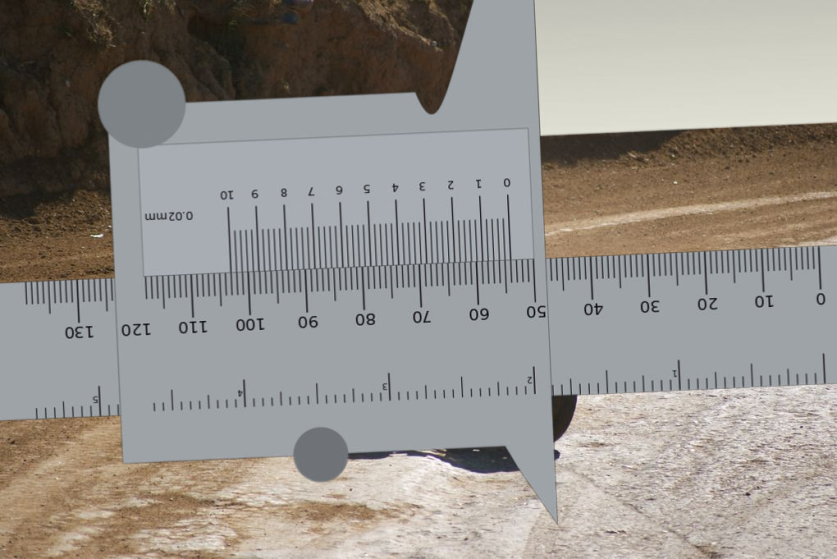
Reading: **54.0** mm
